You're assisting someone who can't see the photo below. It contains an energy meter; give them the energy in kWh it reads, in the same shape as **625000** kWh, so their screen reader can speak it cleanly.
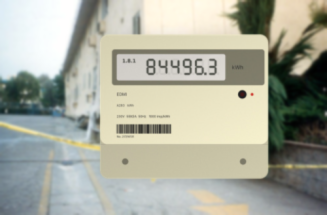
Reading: **84496.3** kWh
